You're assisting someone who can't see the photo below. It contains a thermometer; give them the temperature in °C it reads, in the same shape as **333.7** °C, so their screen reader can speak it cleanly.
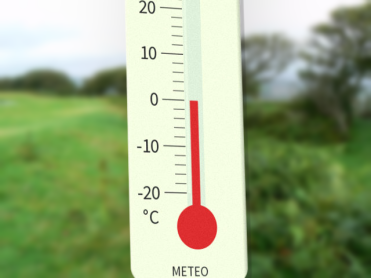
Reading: **0** °C
